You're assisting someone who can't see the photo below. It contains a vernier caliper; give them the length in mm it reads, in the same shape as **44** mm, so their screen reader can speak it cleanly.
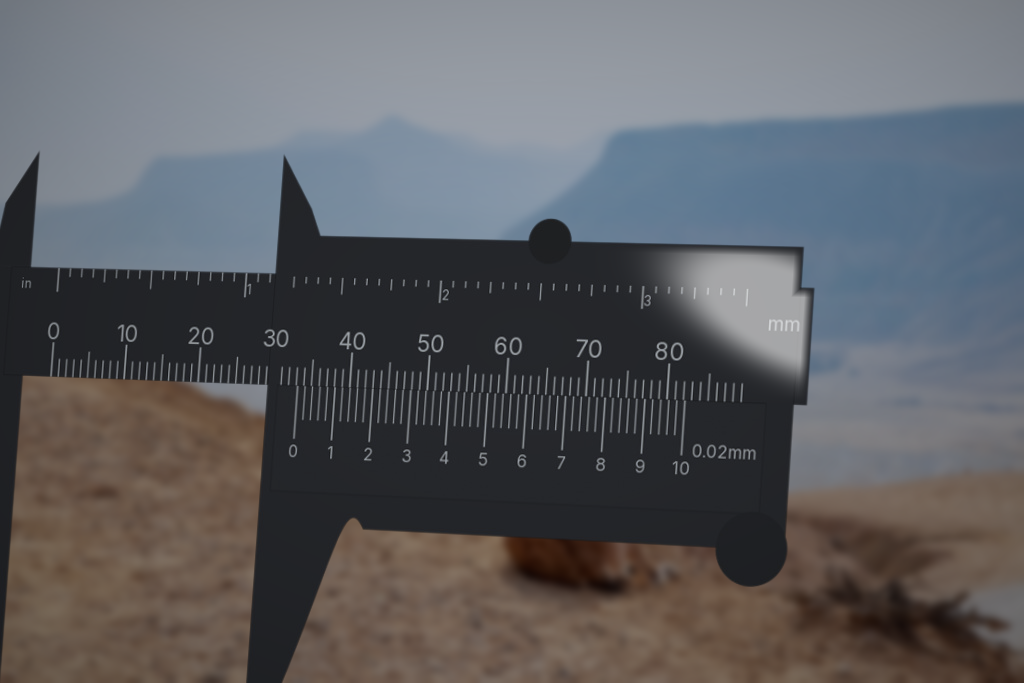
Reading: **33.2** mm
